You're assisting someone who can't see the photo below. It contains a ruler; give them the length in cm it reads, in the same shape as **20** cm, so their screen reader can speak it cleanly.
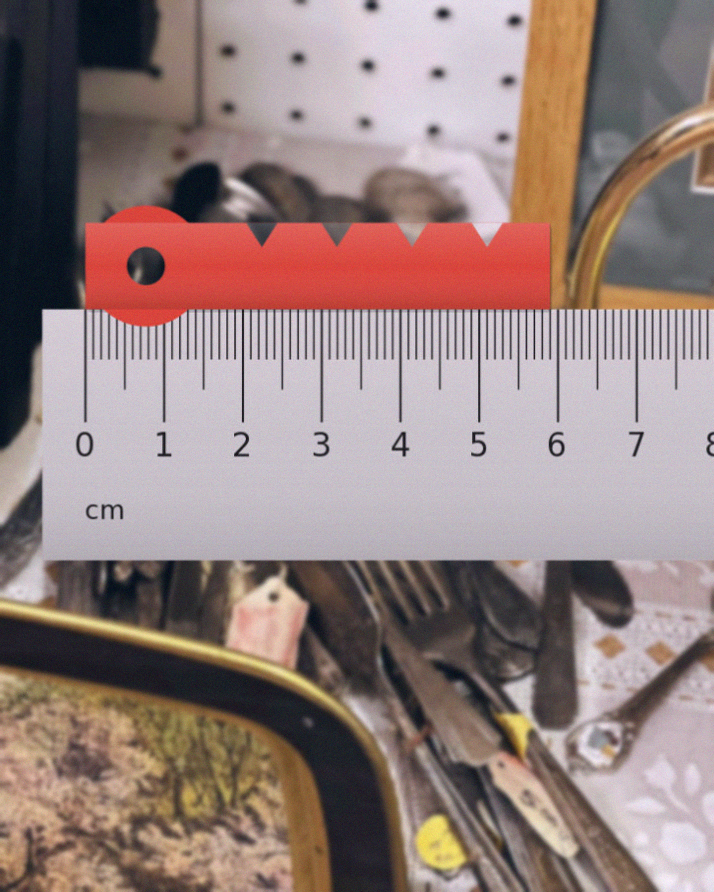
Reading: **5.9** cm
